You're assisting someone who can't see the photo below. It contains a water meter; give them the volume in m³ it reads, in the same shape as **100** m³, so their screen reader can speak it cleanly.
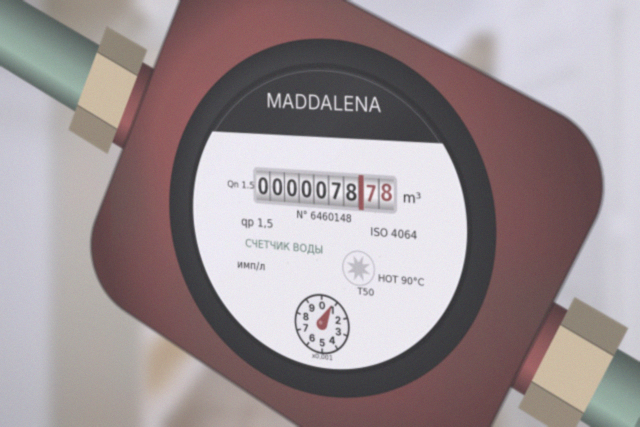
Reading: **78.780** m³
